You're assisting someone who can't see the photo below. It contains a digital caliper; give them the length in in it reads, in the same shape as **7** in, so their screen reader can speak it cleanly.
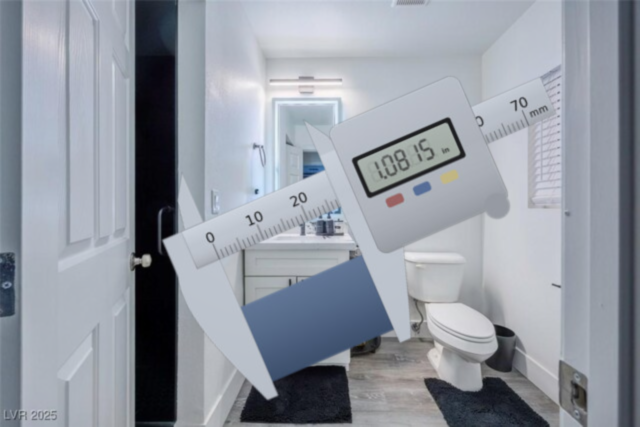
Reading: **1.0815** in
